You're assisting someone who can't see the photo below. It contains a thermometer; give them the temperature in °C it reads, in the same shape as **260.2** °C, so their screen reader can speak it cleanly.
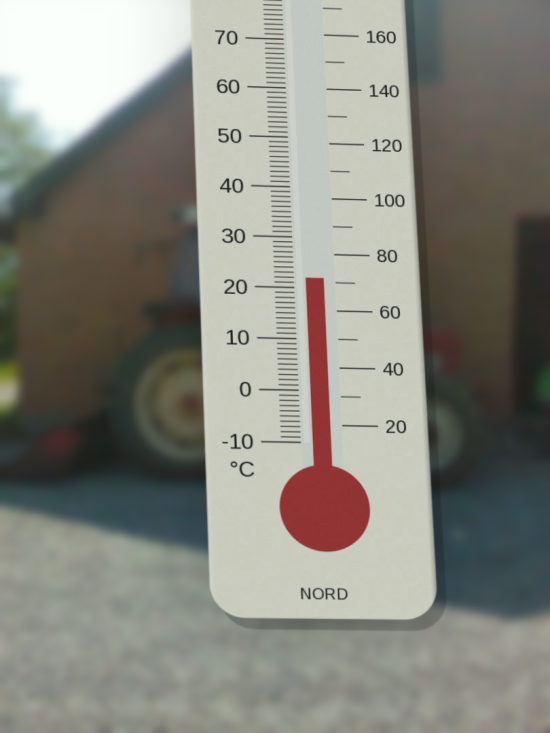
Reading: **22** °C
